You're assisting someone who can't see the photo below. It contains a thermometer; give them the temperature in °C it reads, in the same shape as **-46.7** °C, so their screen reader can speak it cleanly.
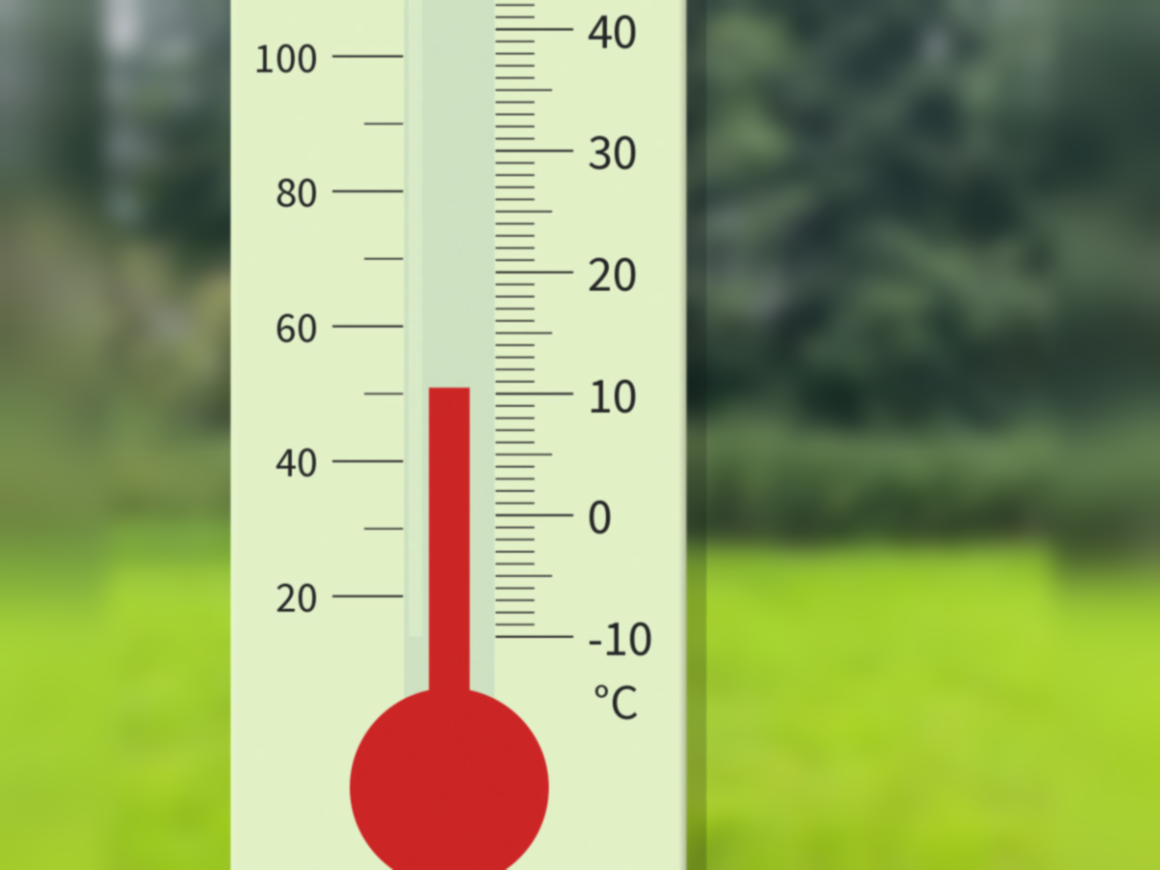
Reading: **10.5** °C
